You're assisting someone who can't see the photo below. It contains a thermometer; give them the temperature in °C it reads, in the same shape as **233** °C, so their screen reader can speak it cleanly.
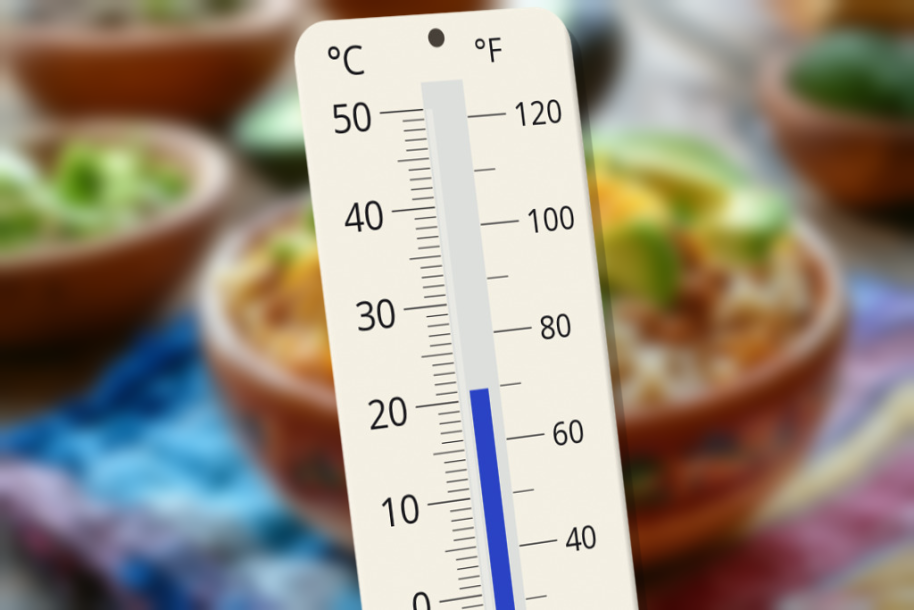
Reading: **21** °C
